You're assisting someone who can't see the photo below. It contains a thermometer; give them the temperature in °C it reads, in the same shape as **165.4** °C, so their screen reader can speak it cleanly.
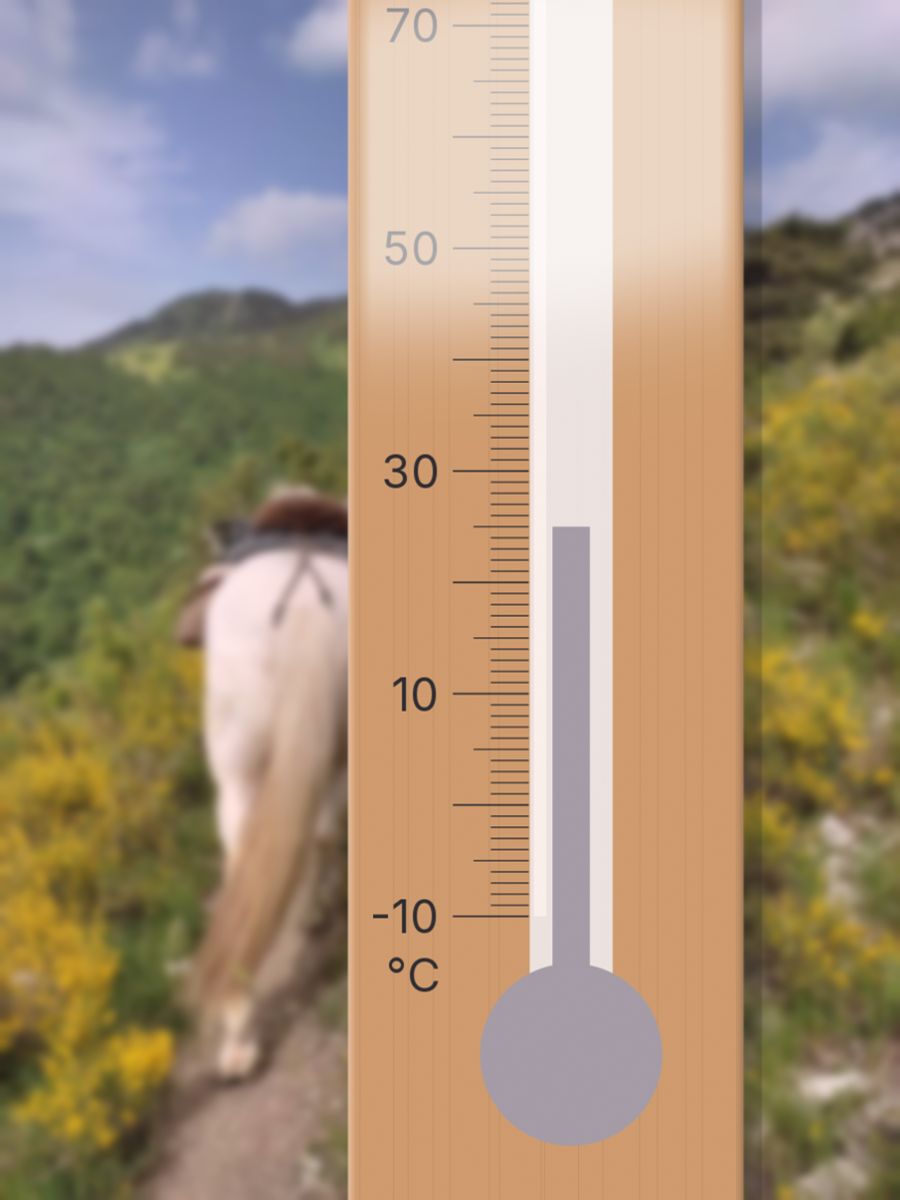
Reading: **25** °C
